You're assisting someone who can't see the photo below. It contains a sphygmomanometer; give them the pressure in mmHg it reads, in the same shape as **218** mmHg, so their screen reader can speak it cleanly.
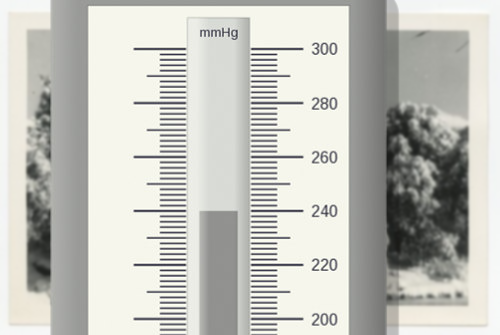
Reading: **240** mmHg
